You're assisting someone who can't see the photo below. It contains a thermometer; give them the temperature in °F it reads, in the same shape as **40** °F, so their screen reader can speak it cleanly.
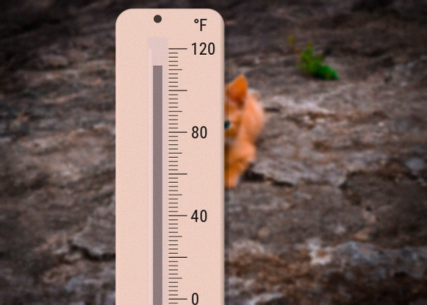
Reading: **112** °F
